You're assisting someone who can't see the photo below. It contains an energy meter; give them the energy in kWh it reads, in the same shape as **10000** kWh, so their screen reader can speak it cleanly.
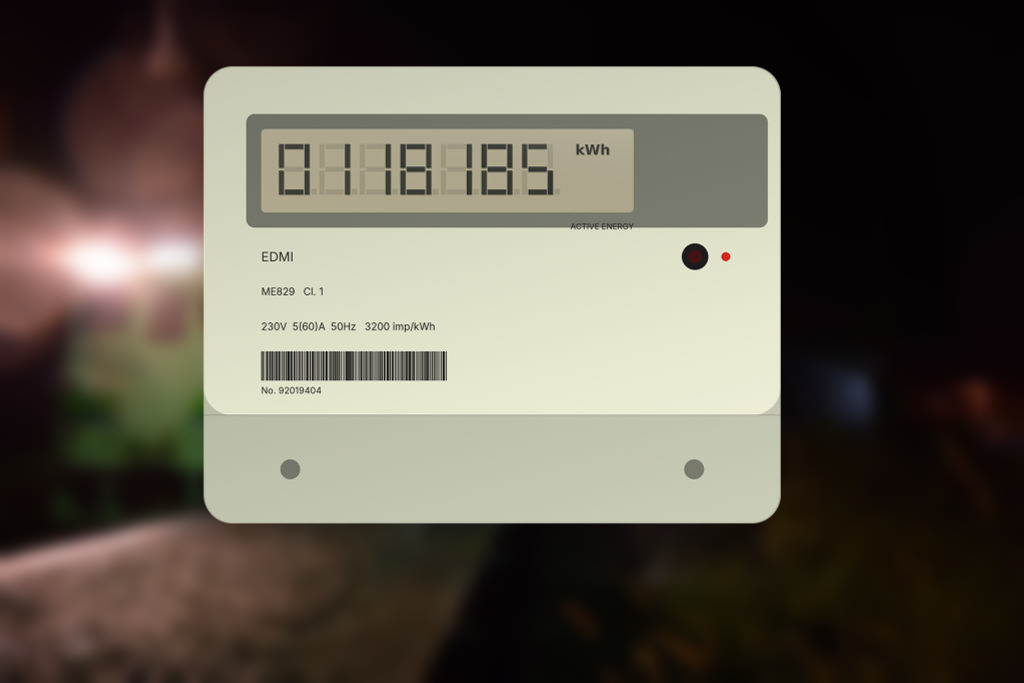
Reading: **118185** kWh
